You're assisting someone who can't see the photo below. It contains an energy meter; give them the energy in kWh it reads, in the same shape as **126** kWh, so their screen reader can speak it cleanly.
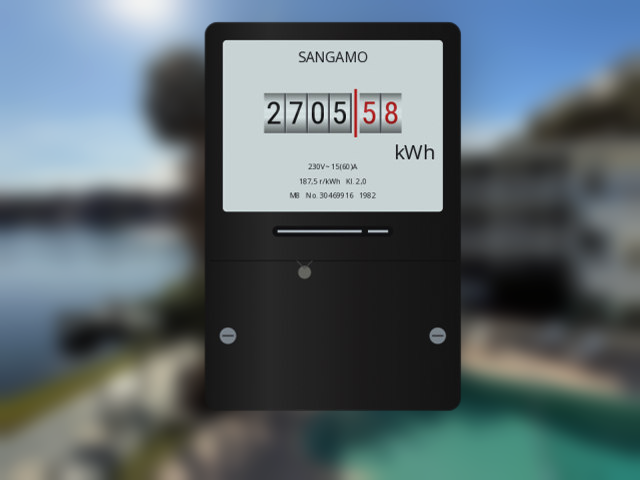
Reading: **2705.58** kWh
